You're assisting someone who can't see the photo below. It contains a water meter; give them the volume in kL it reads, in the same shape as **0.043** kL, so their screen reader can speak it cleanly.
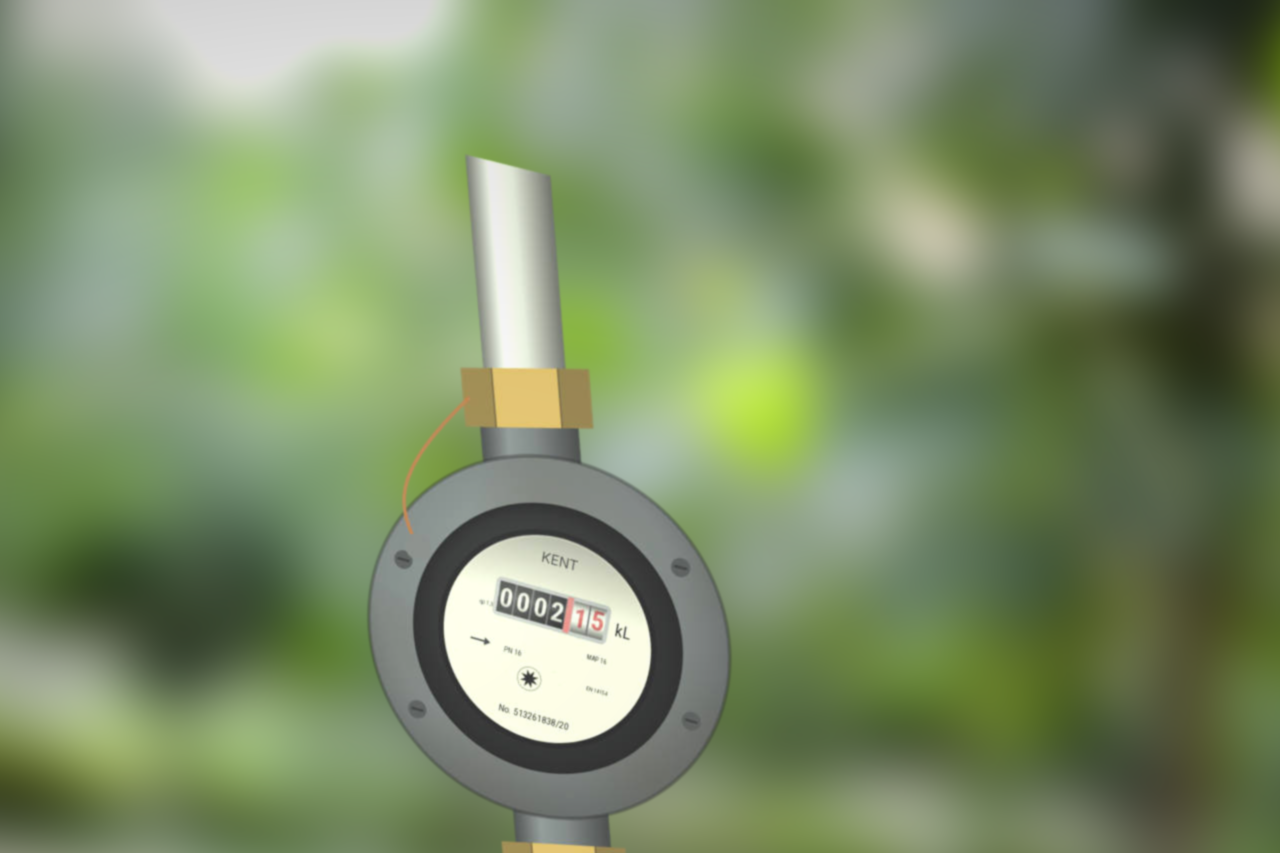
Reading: **2.15** kL
